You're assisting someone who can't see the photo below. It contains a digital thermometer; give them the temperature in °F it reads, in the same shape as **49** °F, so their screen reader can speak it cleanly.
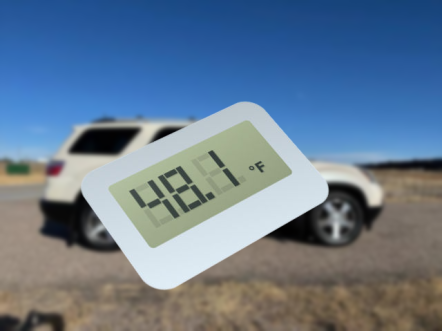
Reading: **48.1** °F
